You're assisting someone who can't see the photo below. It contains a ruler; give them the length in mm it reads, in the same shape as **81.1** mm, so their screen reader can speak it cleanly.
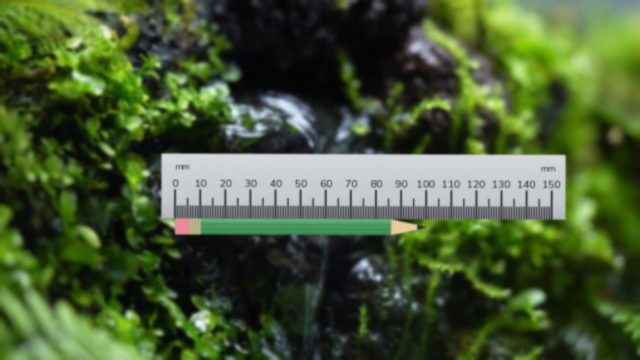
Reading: **100** mm
